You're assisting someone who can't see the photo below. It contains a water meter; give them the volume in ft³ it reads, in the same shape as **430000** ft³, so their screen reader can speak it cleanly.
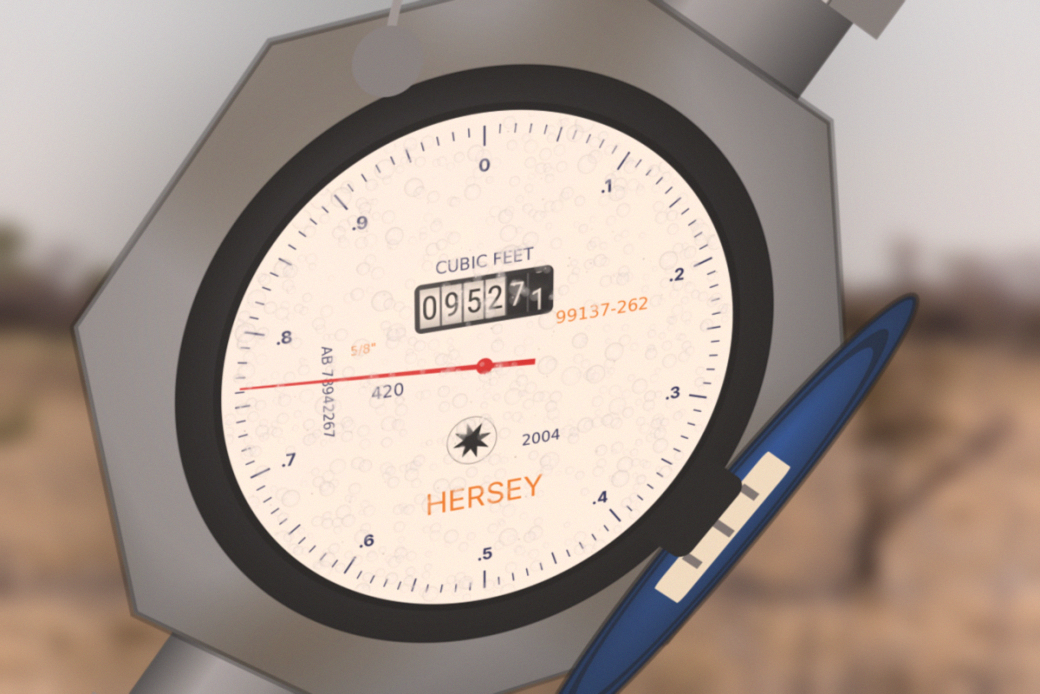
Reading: **95270.76** ft³
